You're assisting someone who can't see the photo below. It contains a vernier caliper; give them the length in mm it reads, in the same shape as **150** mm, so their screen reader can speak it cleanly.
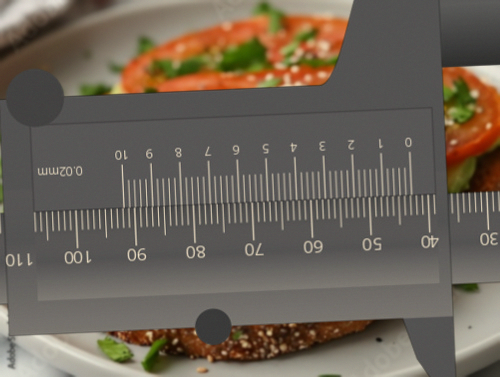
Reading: **42.8** mm
